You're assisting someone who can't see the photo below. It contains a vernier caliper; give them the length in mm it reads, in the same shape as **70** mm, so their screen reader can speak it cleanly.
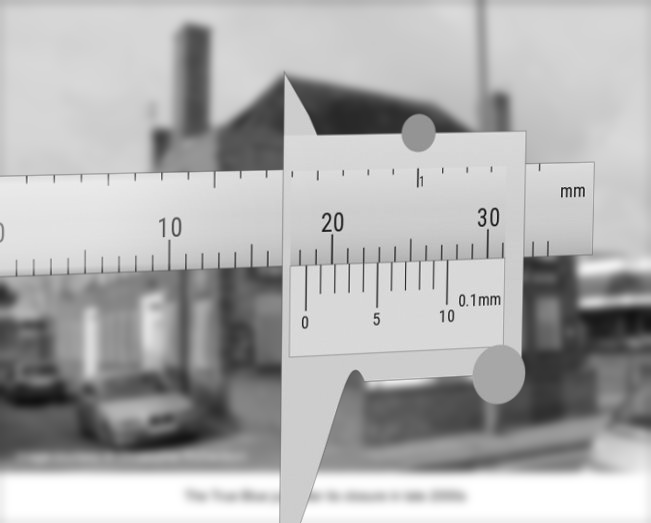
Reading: **18.4** mm
